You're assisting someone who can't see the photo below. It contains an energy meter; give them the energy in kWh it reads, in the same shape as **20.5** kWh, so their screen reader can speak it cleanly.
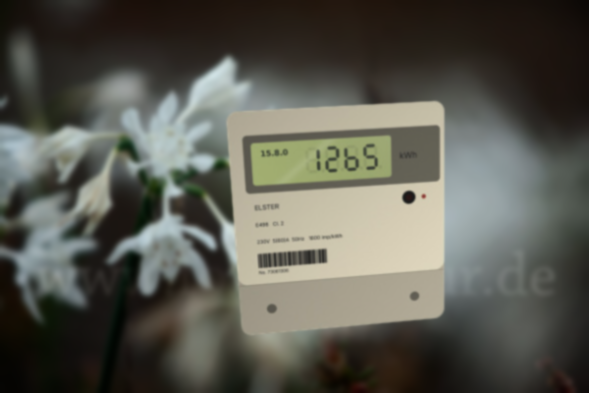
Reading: **1265** kWh
